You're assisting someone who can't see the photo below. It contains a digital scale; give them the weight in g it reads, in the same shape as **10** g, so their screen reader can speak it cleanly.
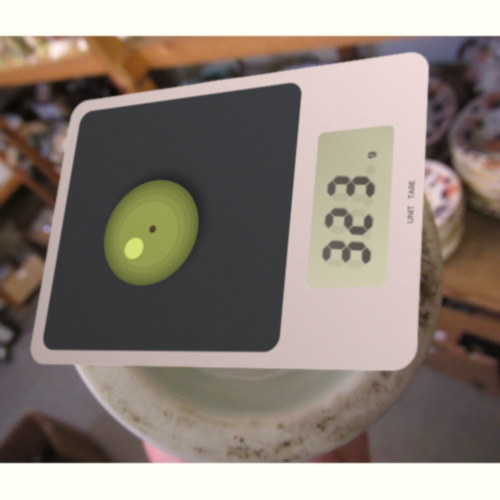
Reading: **323** g
